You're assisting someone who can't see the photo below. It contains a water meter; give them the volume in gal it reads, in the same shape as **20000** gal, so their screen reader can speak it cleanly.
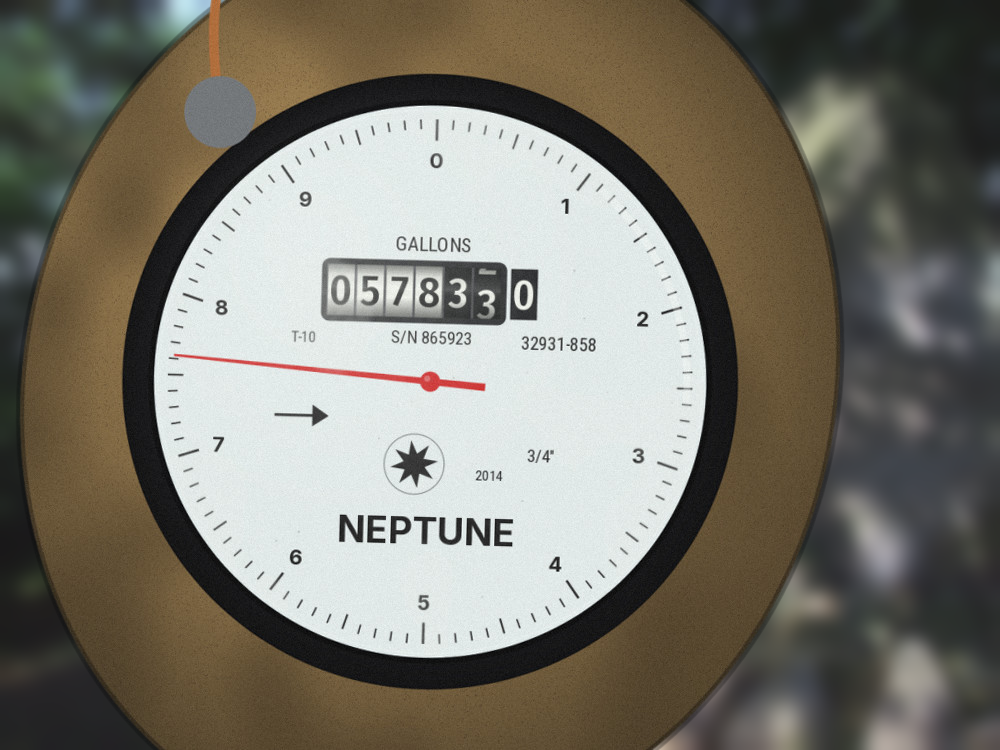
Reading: **578327.6** gal
